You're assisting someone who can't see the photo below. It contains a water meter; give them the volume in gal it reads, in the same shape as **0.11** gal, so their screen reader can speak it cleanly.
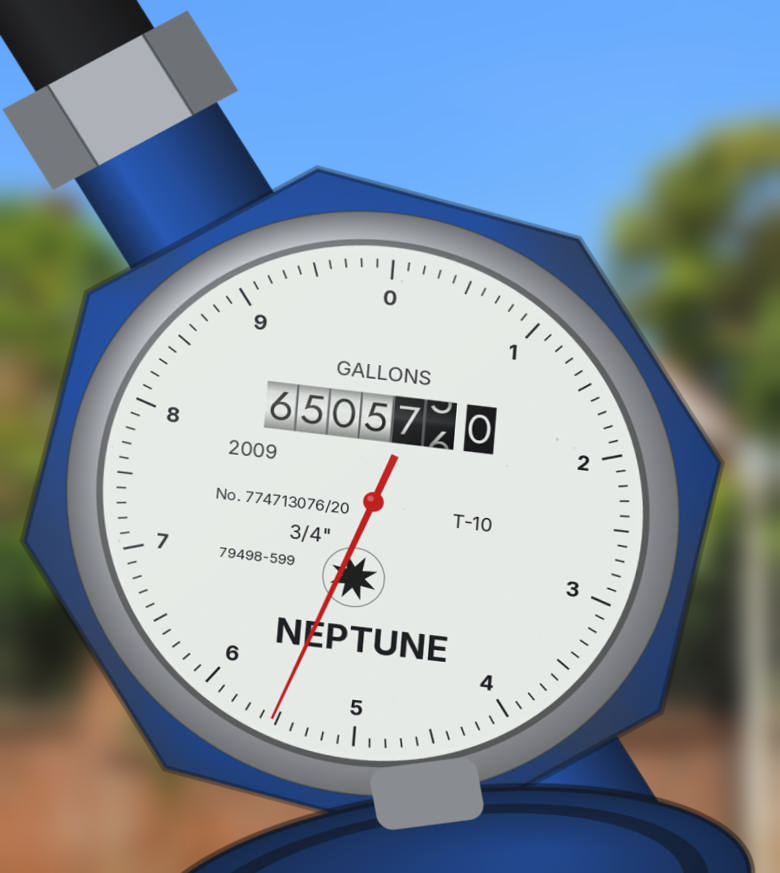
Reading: **6505755.5** gal
